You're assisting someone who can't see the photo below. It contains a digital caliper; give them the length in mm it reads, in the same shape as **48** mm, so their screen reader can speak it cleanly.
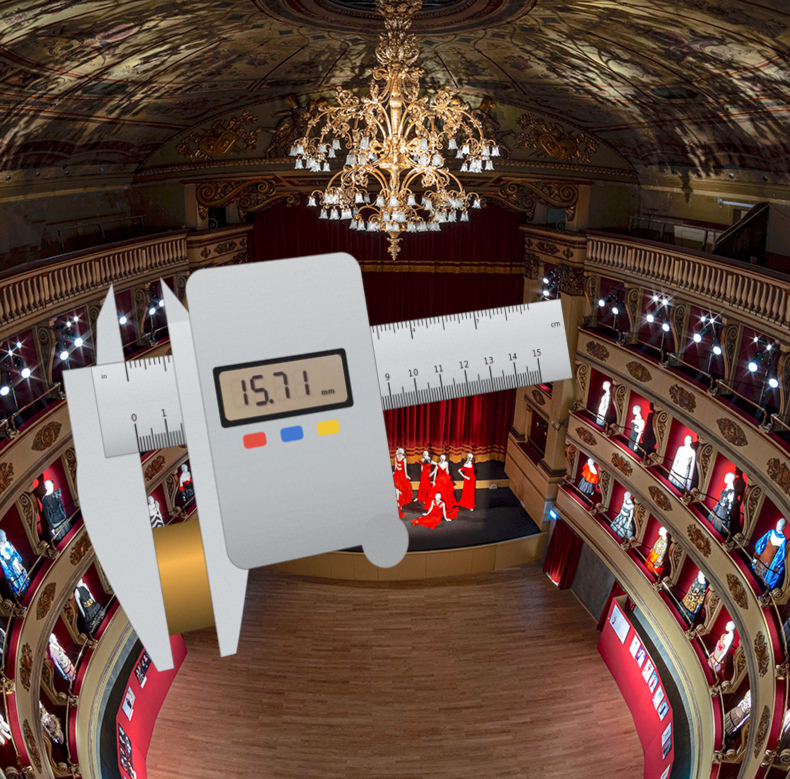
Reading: **15.71** mm
